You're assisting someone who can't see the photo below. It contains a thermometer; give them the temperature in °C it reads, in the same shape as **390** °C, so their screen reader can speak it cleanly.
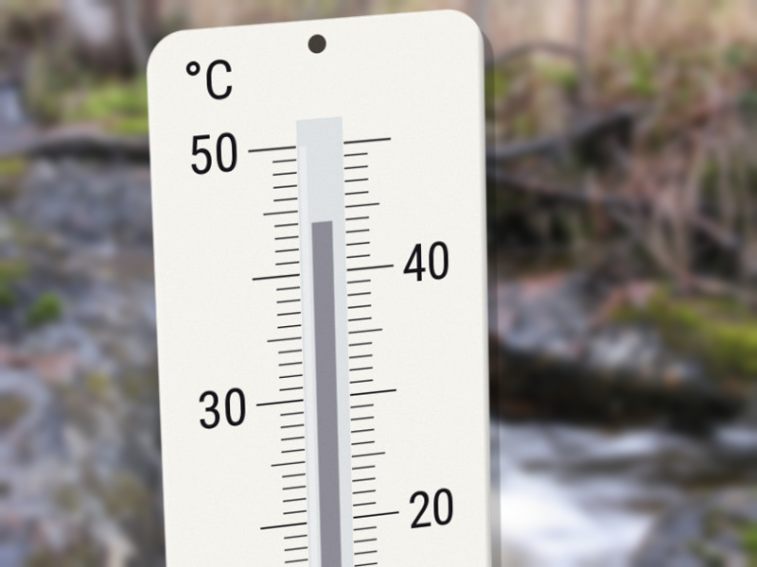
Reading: **44** °C
